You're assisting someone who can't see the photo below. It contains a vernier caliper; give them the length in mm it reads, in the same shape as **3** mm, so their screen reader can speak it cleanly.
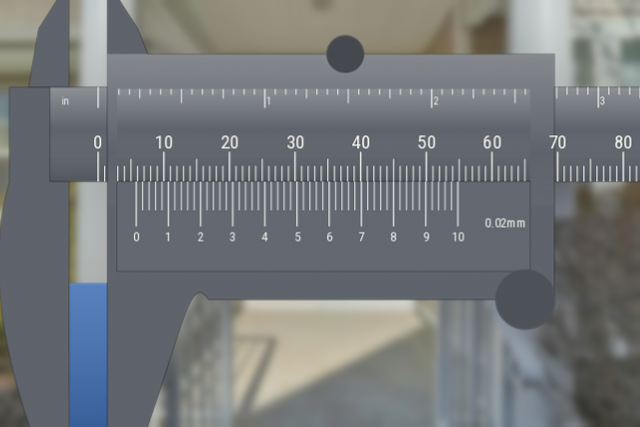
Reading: **5.8** mm
